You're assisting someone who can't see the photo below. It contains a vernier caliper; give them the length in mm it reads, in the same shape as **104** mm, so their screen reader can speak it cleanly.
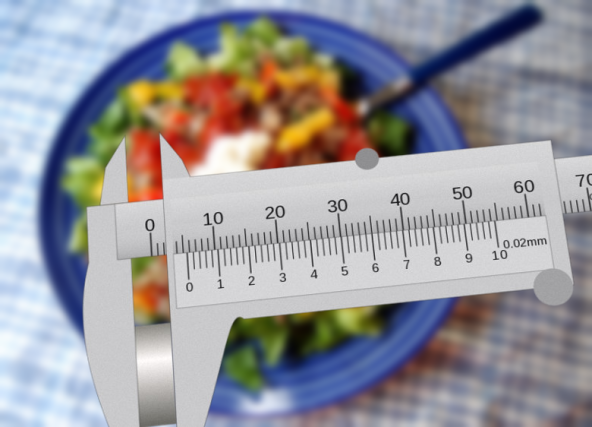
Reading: **5.6** mm
